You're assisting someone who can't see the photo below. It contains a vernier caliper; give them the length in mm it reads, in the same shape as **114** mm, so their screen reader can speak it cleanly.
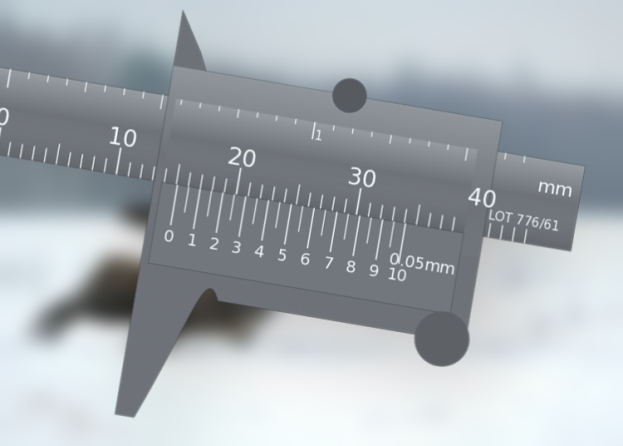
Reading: **15.1** mm
